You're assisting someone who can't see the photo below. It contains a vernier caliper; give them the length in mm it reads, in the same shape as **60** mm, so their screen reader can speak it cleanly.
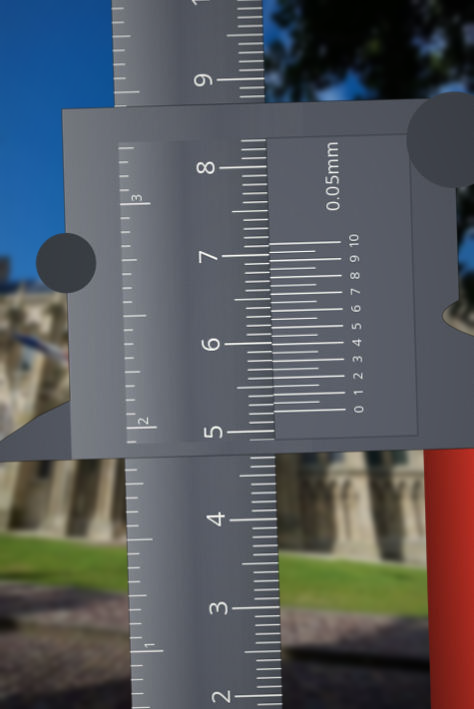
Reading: **52.2** mm
